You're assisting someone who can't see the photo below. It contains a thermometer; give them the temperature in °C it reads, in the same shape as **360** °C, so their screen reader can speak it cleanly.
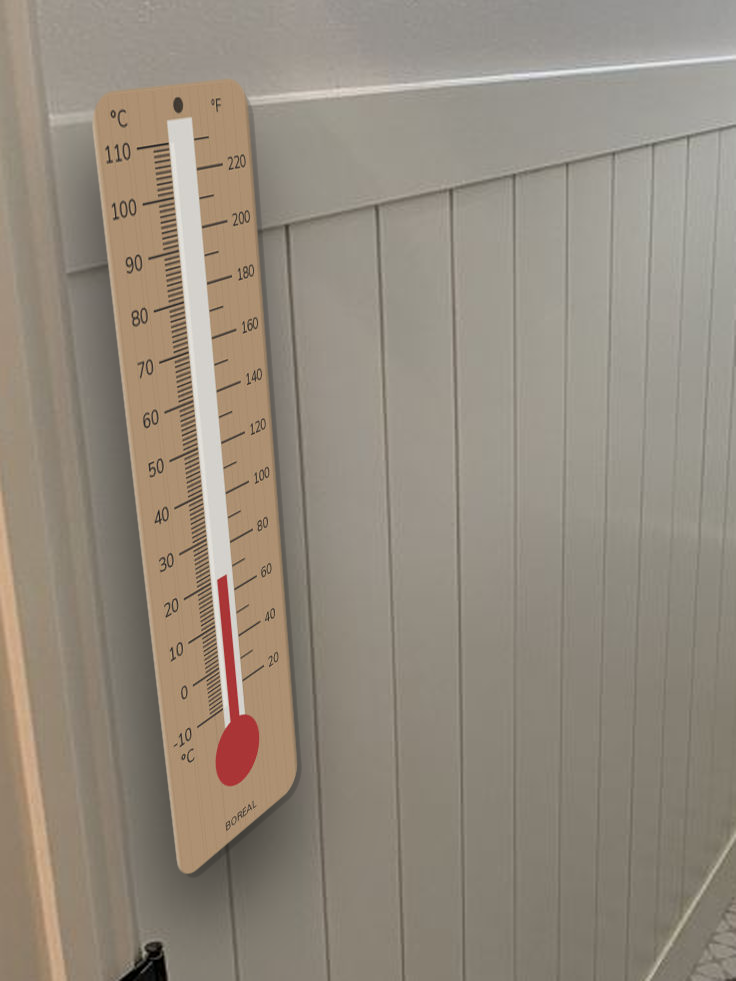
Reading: **20** °C
